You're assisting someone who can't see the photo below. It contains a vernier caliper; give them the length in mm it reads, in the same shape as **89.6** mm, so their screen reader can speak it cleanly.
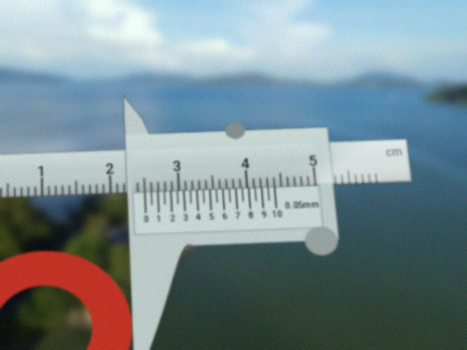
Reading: **25.0** mm
